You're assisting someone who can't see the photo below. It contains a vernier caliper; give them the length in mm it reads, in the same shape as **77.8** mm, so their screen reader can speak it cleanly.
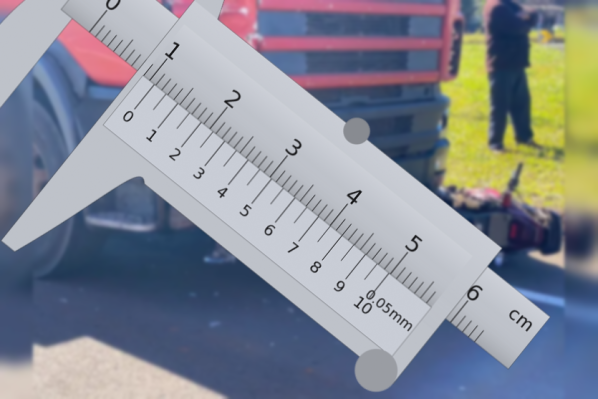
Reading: **10.8** mm
